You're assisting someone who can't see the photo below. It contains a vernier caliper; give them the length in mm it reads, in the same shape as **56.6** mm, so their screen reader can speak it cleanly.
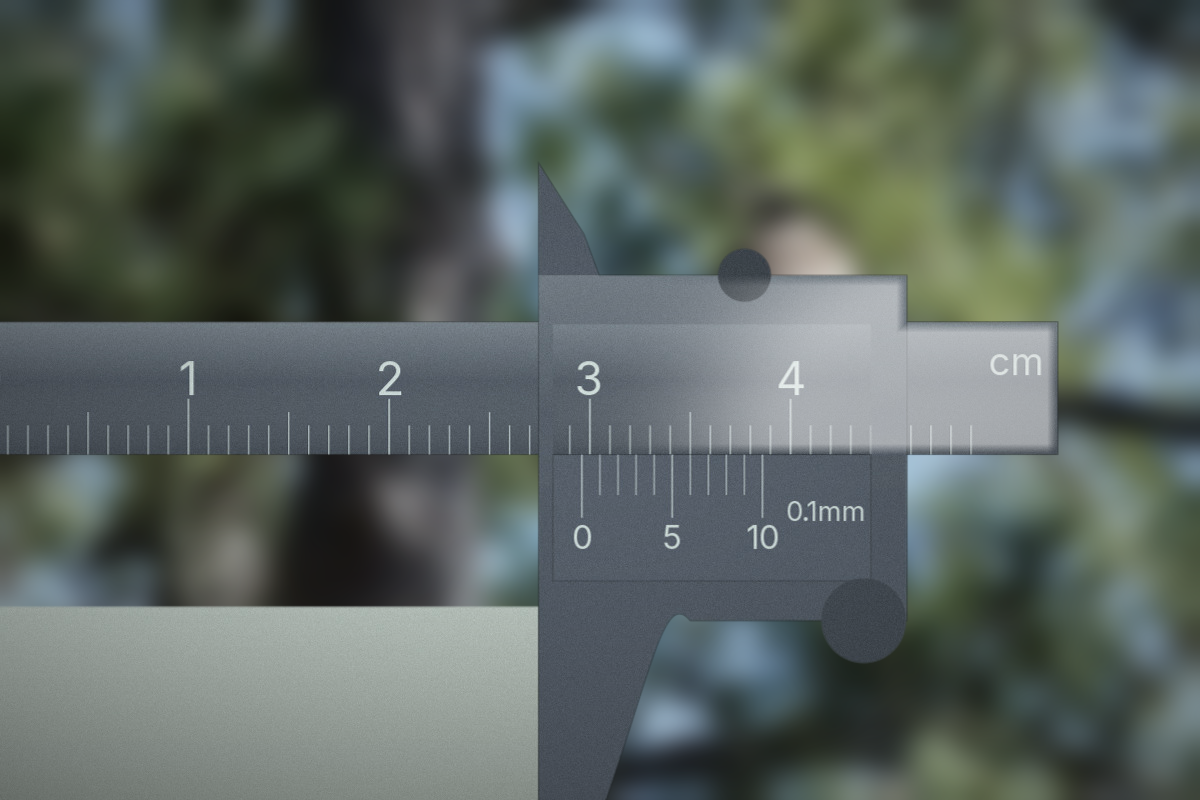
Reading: **29.6** mm
